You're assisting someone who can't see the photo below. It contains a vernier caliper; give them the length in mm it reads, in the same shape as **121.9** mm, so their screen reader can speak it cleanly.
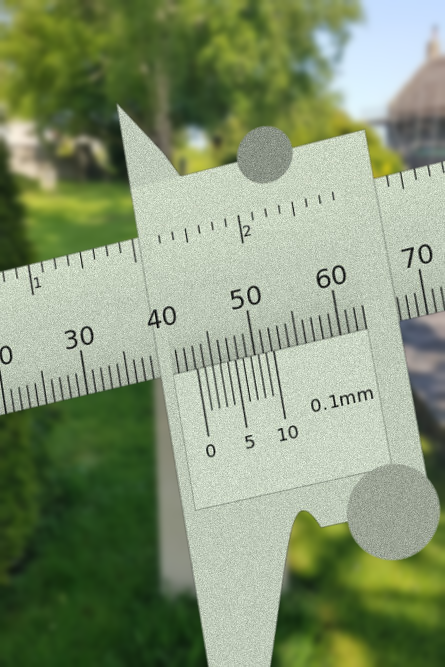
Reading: **43.2** mm
